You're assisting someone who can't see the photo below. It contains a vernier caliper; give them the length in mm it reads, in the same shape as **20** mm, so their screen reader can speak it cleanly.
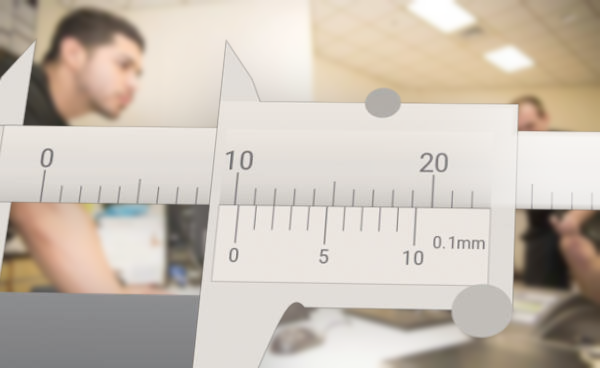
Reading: **10.2** mm
